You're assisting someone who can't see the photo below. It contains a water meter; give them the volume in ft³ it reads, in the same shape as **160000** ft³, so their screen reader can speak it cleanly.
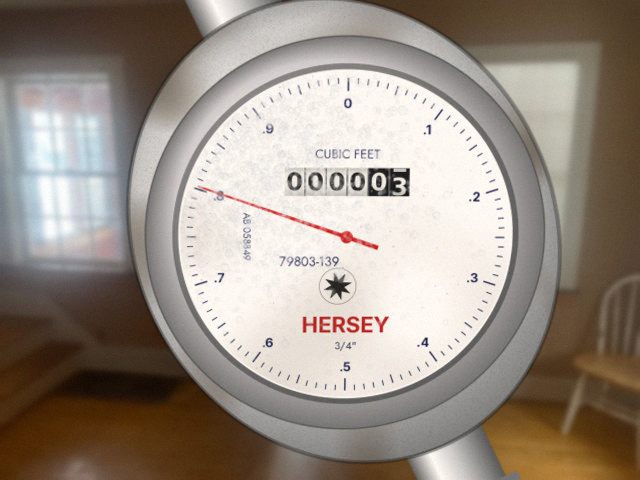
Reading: **2.80** ft³
